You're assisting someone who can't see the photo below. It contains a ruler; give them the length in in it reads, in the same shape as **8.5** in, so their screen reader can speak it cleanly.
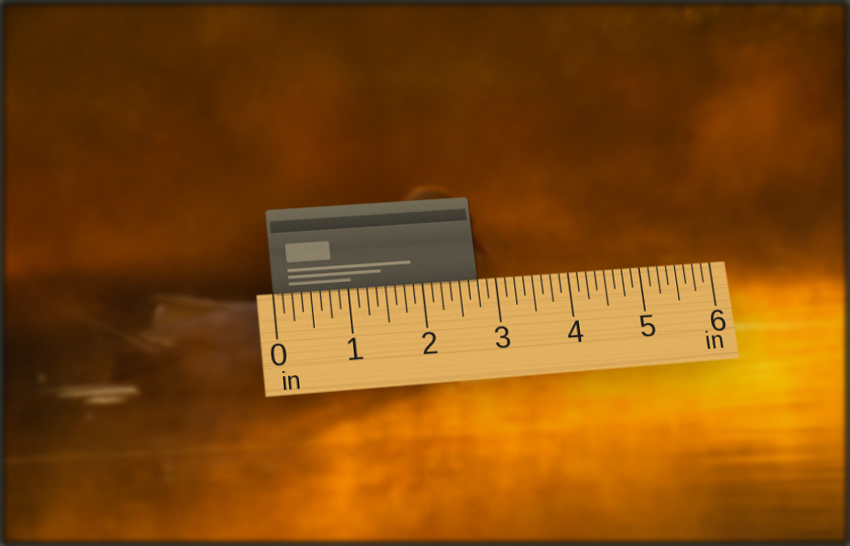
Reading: **2.75** in
